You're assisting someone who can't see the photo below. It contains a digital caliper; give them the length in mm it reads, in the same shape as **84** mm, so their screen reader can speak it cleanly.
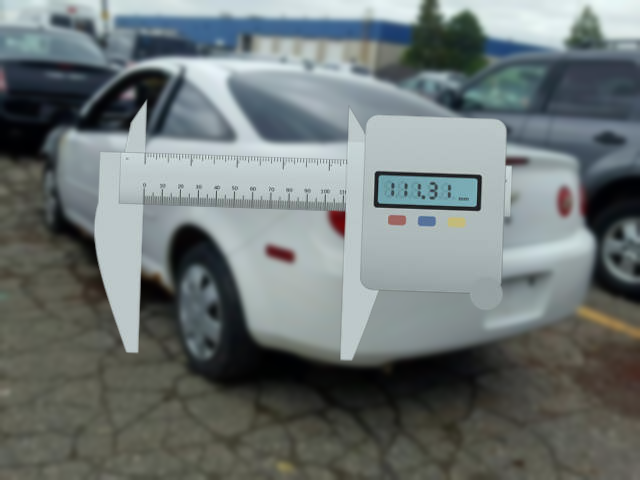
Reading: **111.31** mm
